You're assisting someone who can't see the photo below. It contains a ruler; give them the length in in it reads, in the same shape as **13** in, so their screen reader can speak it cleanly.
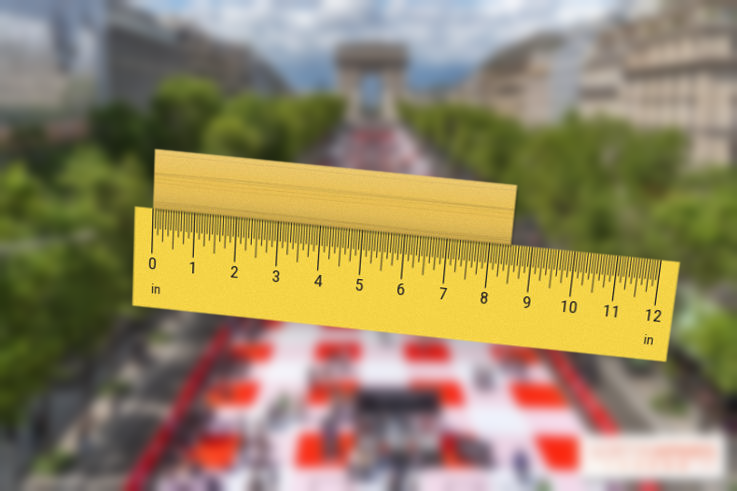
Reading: **8.5** in
